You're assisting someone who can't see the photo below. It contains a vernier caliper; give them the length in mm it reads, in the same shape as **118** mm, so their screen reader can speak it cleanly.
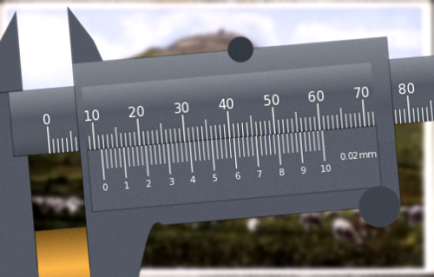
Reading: **11.5** mm
